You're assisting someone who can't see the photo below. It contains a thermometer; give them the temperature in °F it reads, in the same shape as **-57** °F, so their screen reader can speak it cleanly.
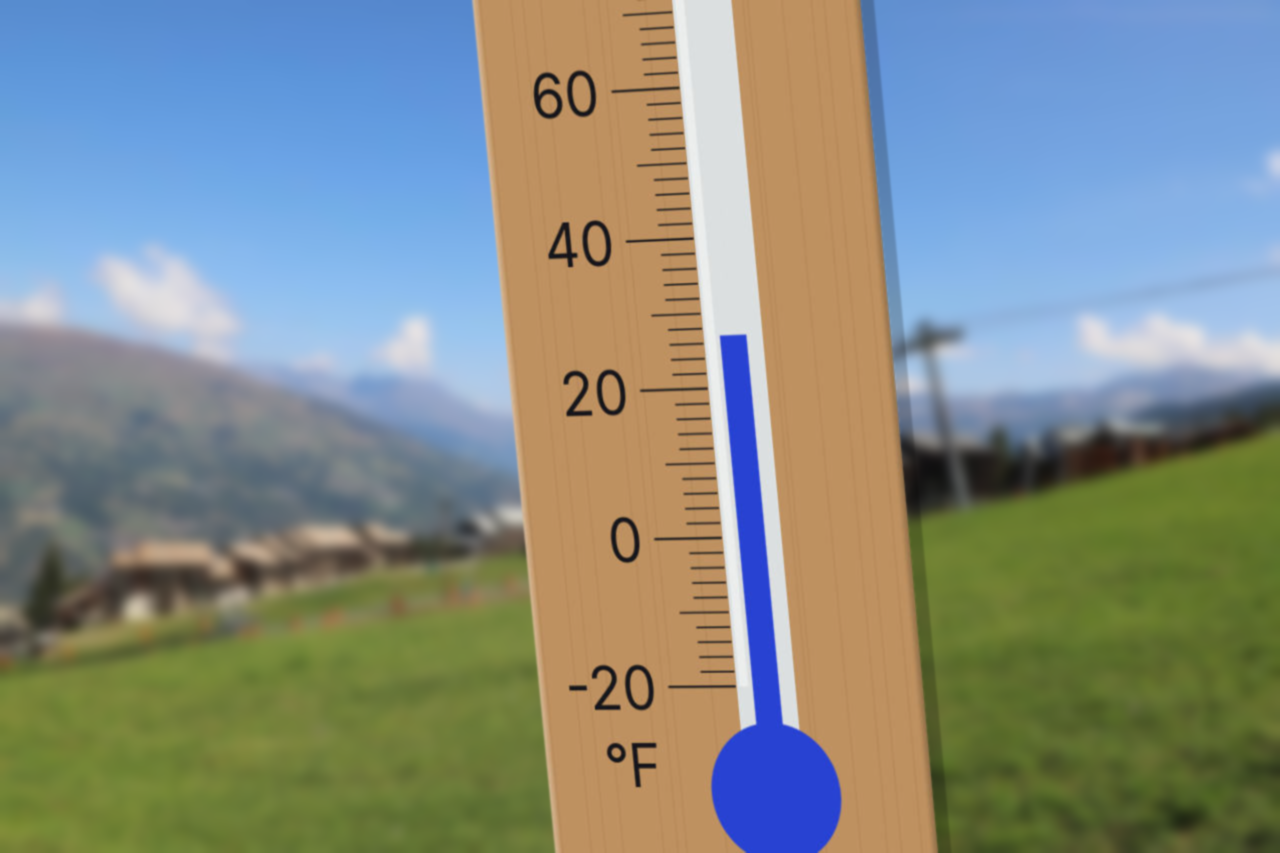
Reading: **27** °F
